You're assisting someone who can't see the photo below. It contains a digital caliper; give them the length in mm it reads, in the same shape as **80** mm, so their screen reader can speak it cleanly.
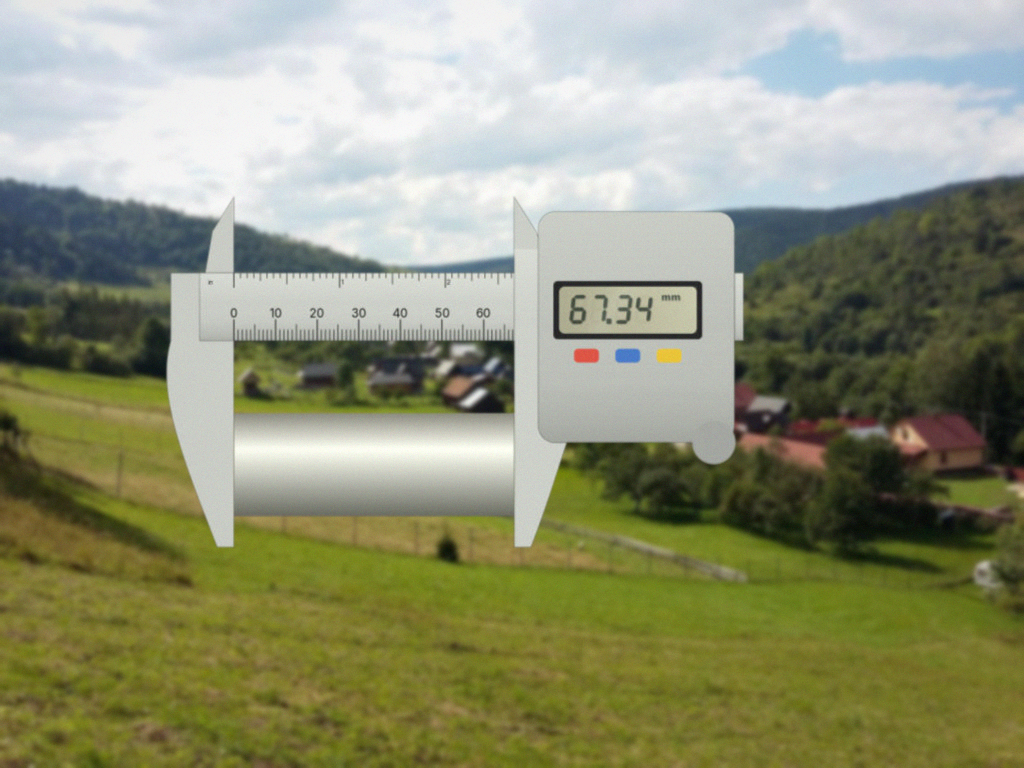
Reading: **67.34** mm
